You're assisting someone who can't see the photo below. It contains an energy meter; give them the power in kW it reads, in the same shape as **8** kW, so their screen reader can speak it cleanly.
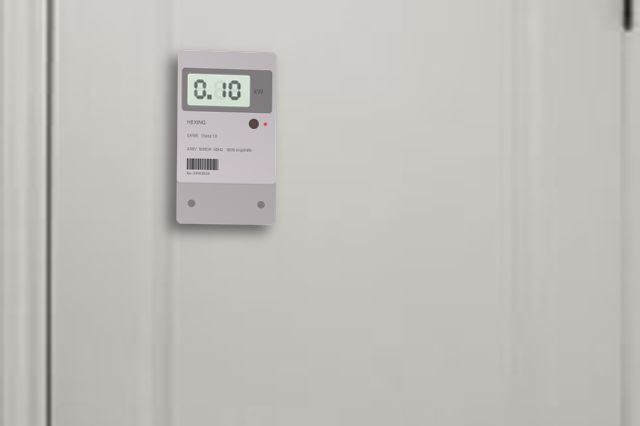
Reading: **0.10** kW
